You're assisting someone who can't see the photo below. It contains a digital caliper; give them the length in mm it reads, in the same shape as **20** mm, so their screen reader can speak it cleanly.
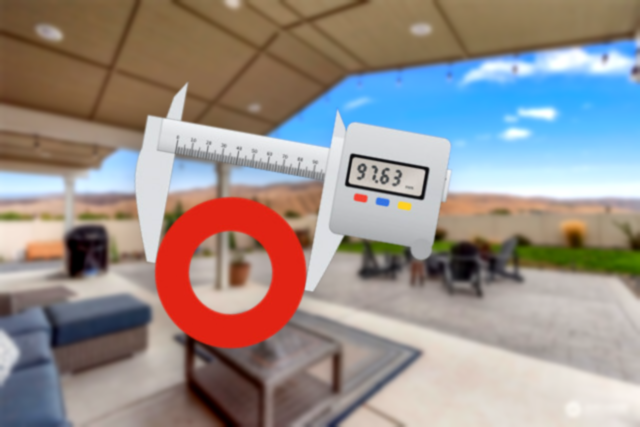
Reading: **97.63** mm
